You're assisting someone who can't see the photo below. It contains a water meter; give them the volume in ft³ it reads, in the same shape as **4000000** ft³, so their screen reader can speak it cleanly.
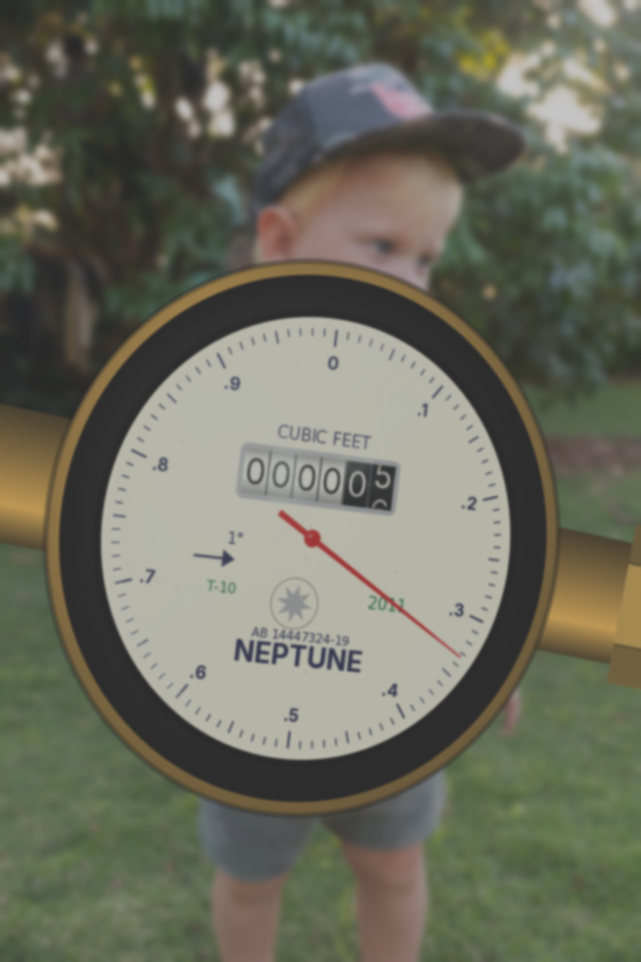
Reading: **5.33** ft³
